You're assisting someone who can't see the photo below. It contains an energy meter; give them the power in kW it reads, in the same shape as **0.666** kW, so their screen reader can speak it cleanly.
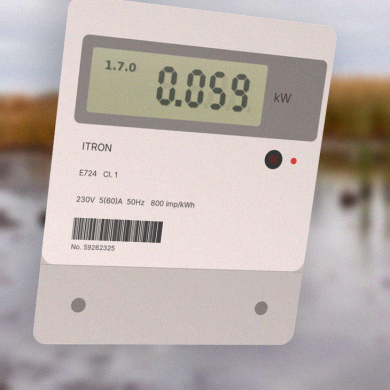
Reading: **0.059** kW
